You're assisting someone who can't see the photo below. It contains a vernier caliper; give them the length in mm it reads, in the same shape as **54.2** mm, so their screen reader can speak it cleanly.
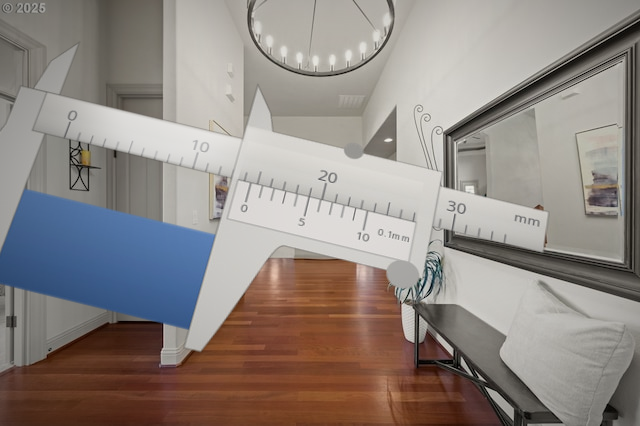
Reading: **14.5** mm
